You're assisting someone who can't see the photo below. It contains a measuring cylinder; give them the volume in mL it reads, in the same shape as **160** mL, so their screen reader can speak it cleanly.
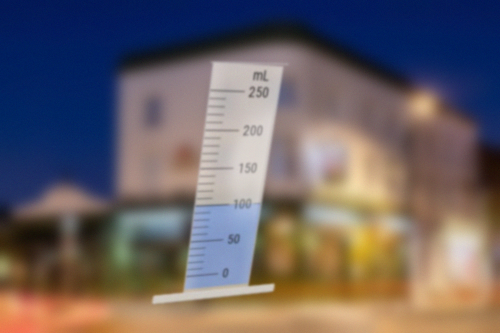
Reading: **100** mL
